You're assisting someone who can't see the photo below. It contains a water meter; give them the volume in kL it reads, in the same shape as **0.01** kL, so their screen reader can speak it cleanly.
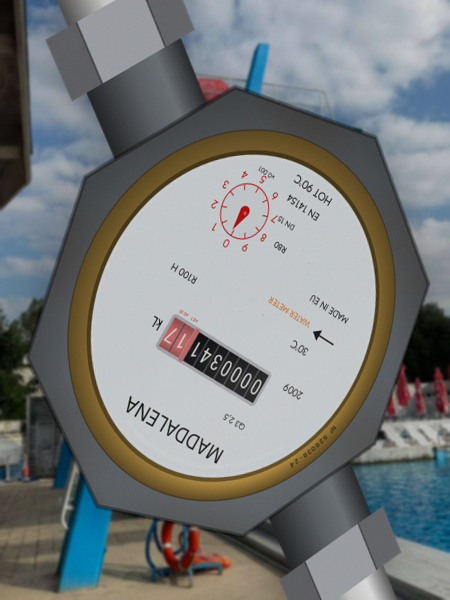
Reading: **341.170** kL
